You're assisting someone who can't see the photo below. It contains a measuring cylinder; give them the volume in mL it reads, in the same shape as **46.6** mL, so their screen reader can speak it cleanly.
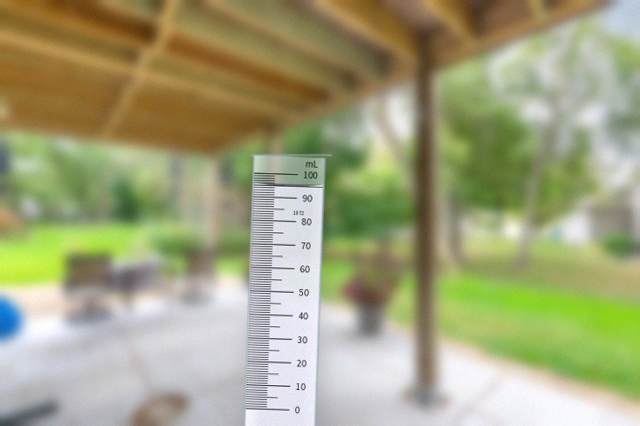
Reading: **95** mL
